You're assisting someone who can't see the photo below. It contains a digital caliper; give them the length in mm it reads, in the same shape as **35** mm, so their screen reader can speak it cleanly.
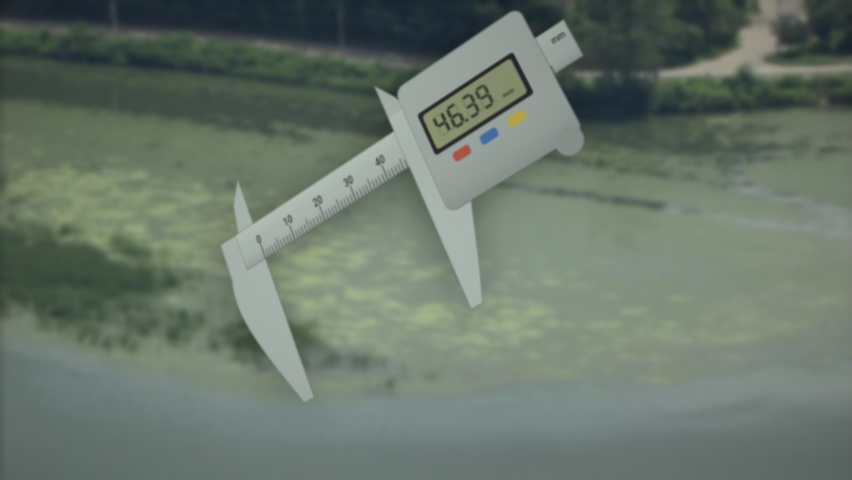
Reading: **46.39** mm
